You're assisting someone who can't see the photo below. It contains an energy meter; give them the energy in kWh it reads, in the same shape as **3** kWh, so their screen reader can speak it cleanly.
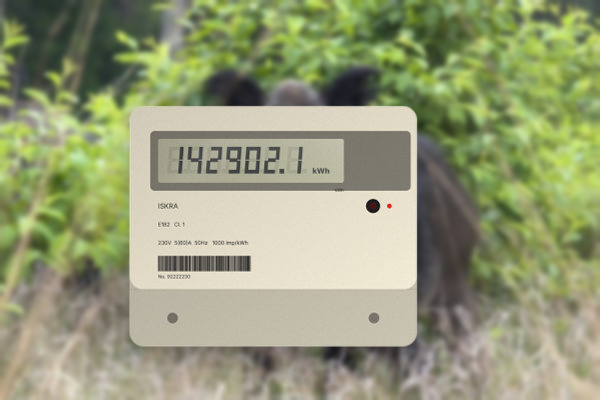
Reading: **142902.1** kWh
